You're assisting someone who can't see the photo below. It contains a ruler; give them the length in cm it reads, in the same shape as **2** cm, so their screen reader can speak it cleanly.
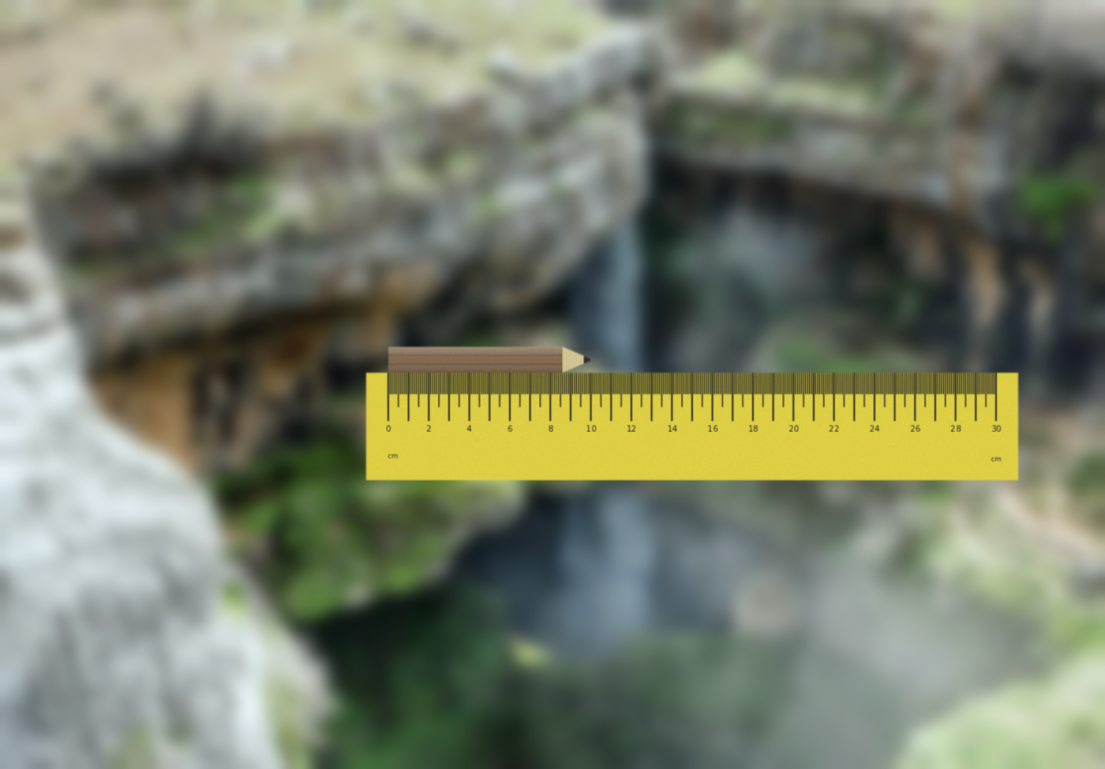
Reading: **10** cm
